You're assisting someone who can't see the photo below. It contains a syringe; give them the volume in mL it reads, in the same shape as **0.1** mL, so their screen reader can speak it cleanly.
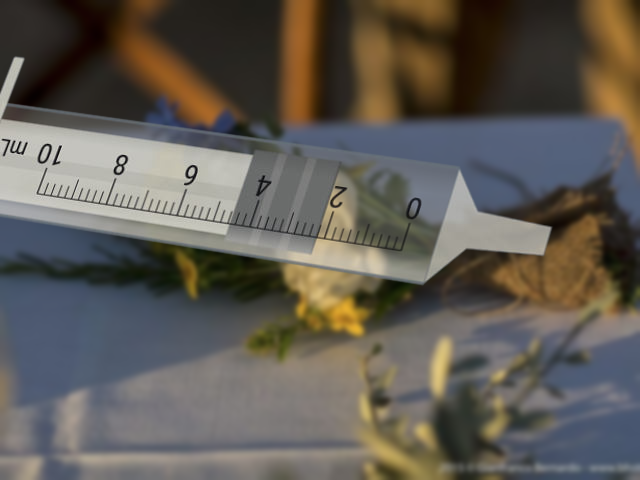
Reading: **2.2** mL
